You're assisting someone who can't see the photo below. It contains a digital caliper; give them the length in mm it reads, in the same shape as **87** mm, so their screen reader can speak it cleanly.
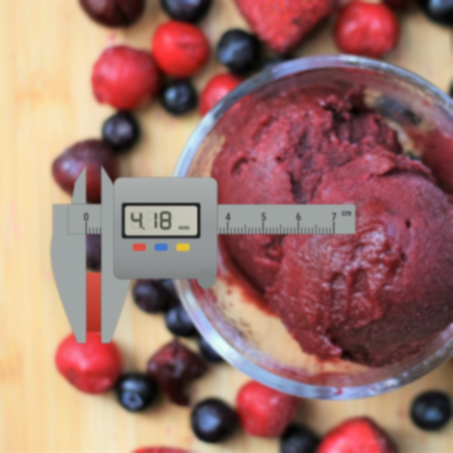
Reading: **4.18** mm
